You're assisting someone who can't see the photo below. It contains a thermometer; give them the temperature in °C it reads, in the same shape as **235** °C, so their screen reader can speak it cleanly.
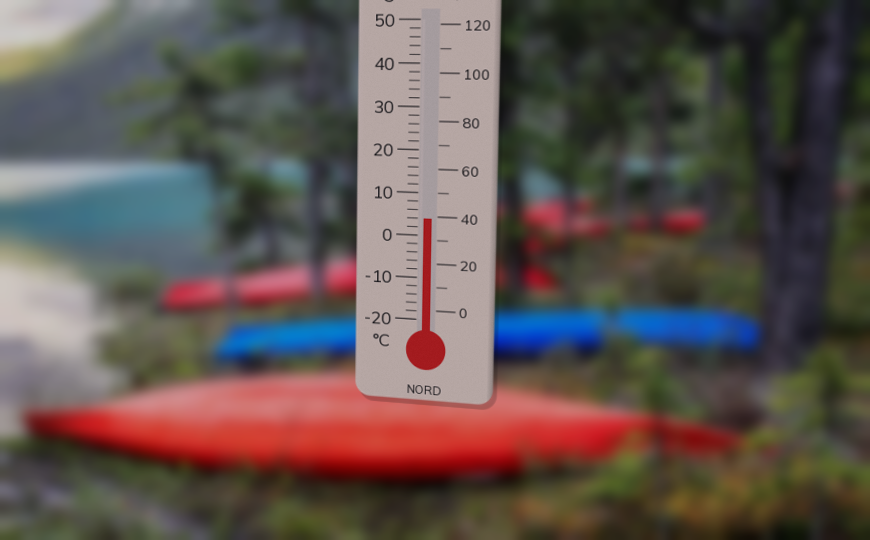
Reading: **4** °C
